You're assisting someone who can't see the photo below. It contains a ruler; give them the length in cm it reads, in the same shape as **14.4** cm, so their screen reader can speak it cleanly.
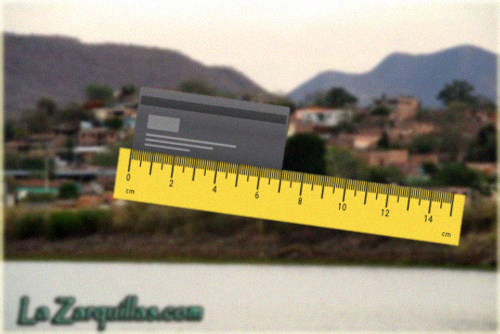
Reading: **7** cm
